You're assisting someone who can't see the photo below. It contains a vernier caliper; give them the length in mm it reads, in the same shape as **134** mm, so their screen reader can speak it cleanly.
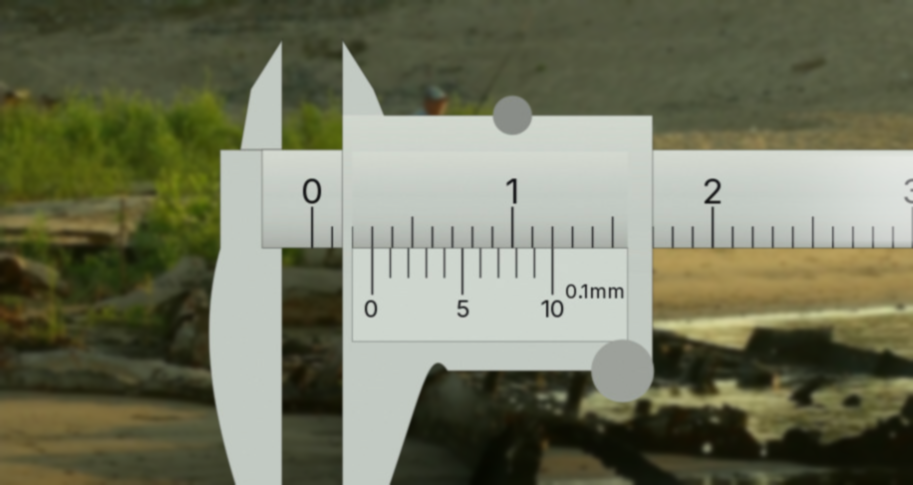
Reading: **3.0** mm
